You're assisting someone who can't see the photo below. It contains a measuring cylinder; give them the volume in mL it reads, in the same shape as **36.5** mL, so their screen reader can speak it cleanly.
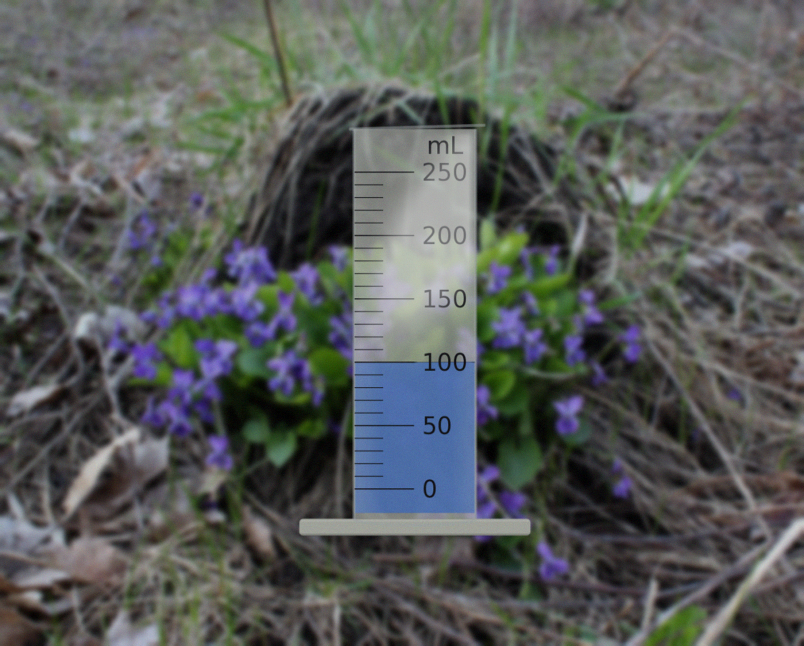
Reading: **100** mL
